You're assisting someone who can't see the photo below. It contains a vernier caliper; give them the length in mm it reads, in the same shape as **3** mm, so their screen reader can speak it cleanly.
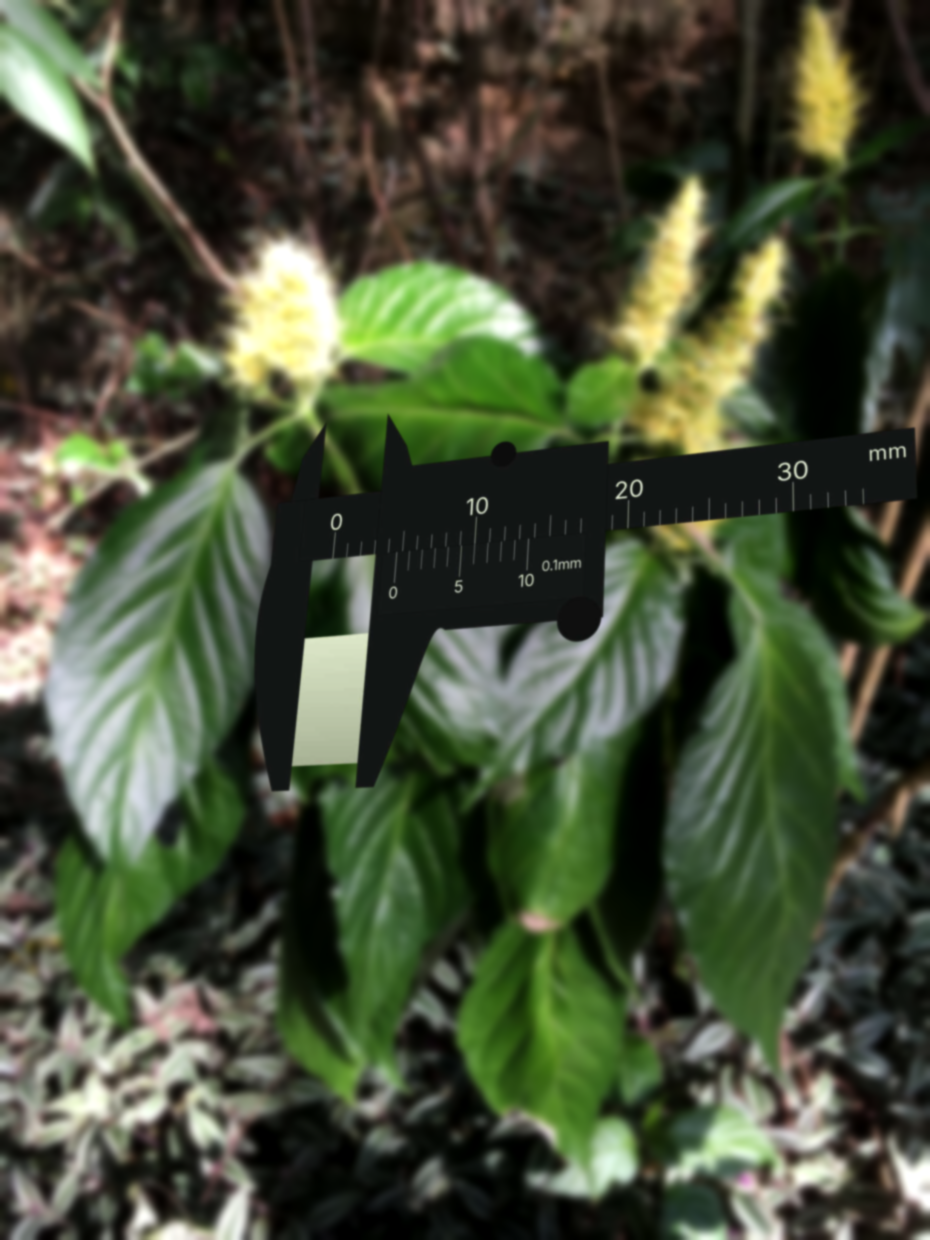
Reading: **4.6** mm
